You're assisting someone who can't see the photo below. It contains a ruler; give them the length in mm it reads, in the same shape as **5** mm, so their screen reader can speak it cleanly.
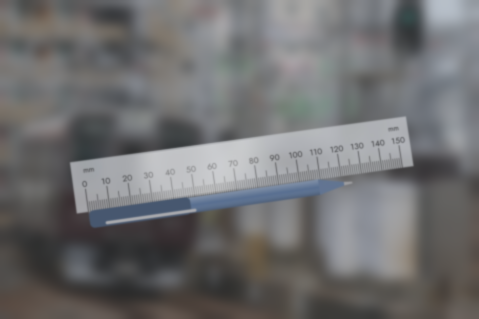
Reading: **125** mm
